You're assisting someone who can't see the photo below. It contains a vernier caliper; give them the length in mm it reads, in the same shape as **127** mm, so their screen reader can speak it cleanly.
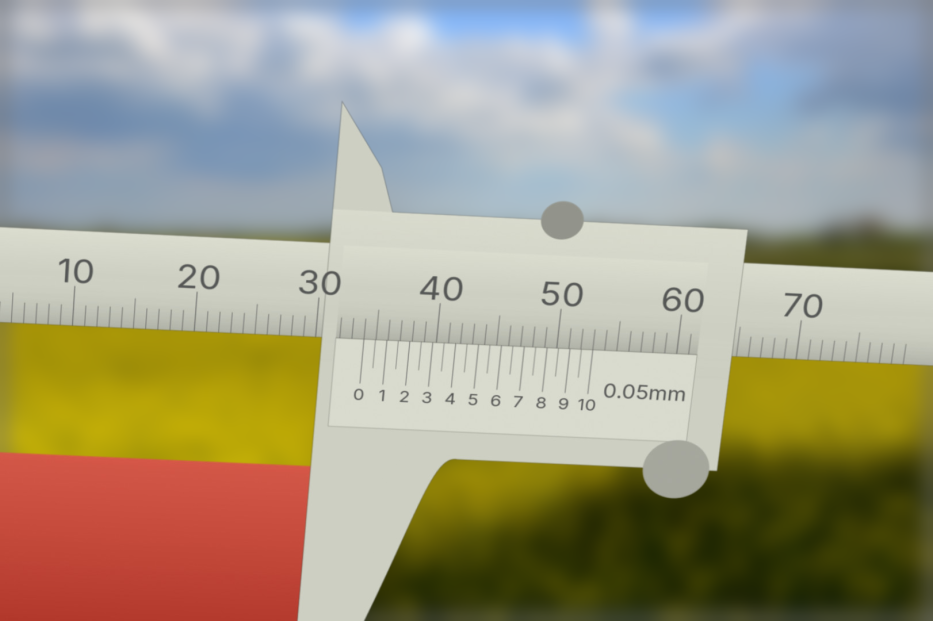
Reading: **34.0** mm
